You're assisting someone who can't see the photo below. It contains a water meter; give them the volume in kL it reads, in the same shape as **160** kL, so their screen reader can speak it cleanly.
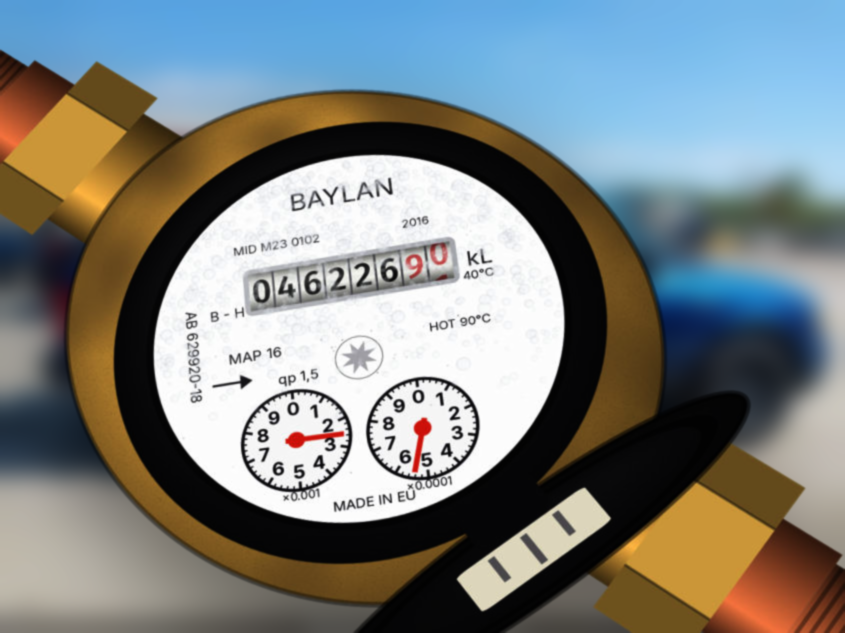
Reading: **46226.9025** kL
